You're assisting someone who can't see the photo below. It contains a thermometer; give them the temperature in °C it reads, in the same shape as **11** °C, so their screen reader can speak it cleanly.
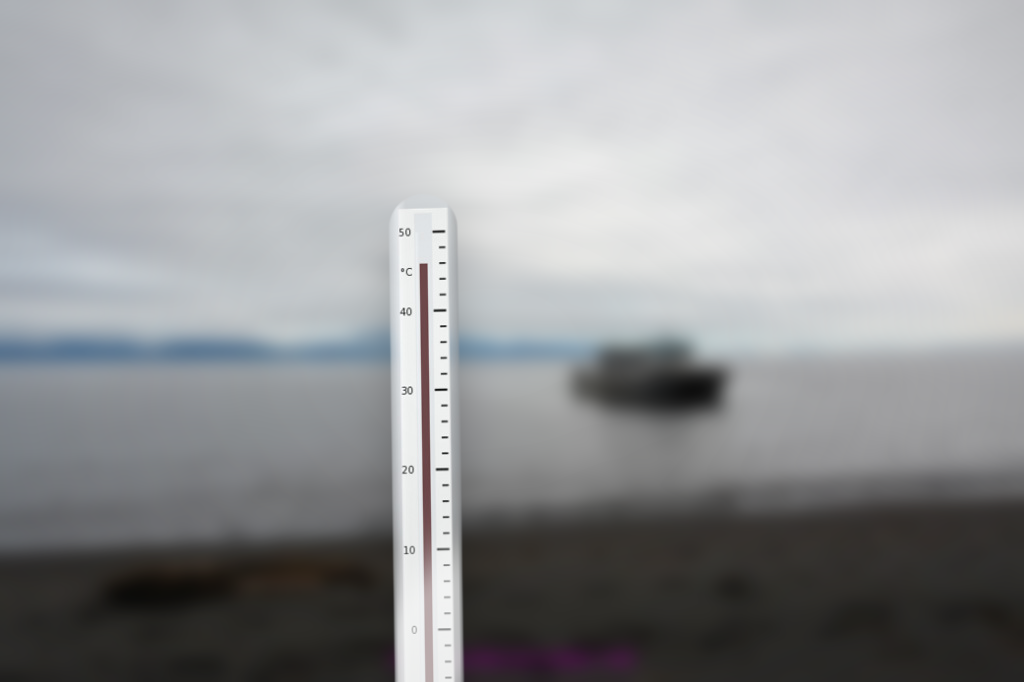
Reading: **46** °C
